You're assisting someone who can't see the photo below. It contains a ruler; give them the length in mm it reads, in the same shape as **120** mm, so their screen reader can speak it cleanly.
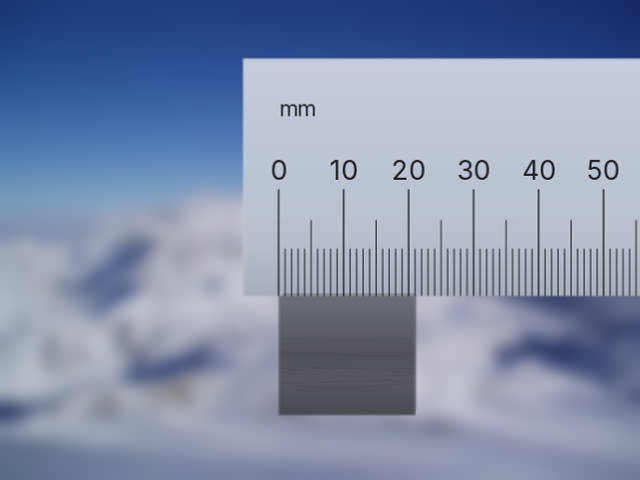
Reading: **21** mm
